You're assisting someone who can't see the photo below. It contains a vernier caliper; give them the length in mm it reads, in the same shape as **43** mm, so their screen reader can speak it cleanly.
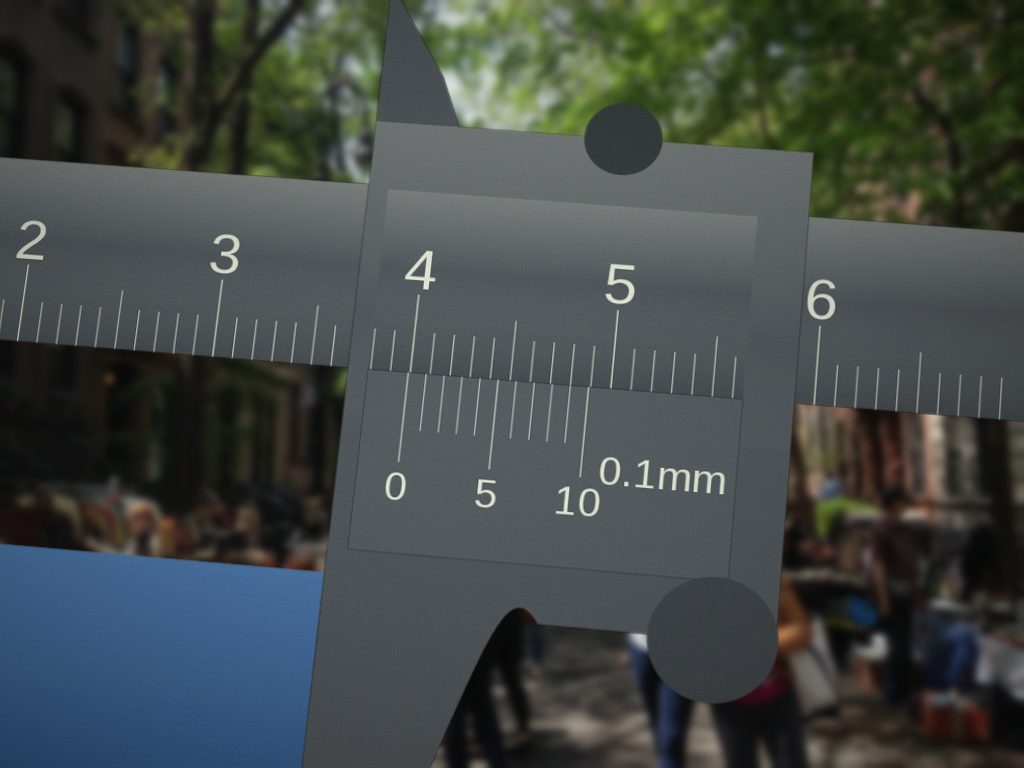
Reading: **39.9** mm
